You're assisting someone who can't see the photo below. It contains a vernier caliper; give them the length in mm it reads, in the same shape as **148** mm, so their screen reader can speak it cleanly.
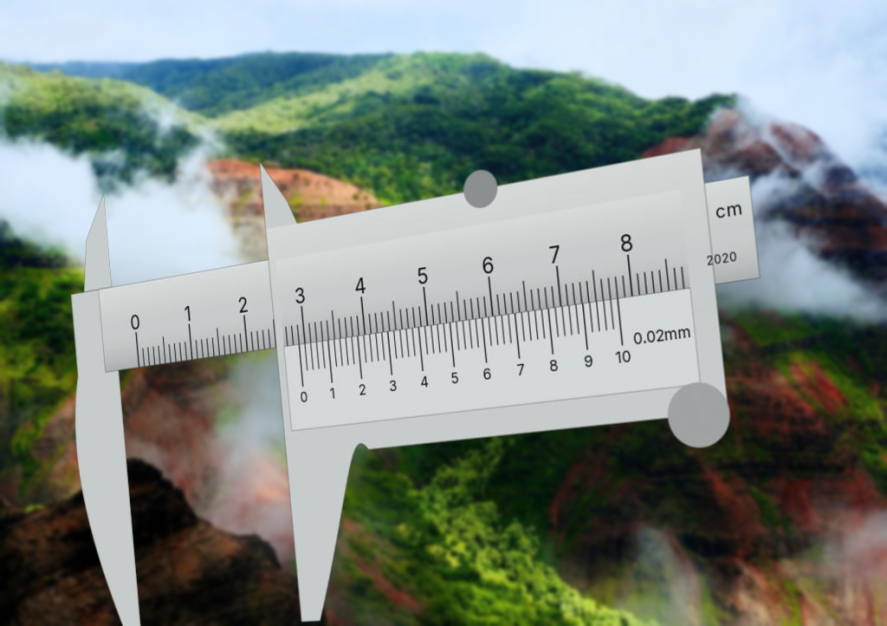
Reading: **29.0** mm
